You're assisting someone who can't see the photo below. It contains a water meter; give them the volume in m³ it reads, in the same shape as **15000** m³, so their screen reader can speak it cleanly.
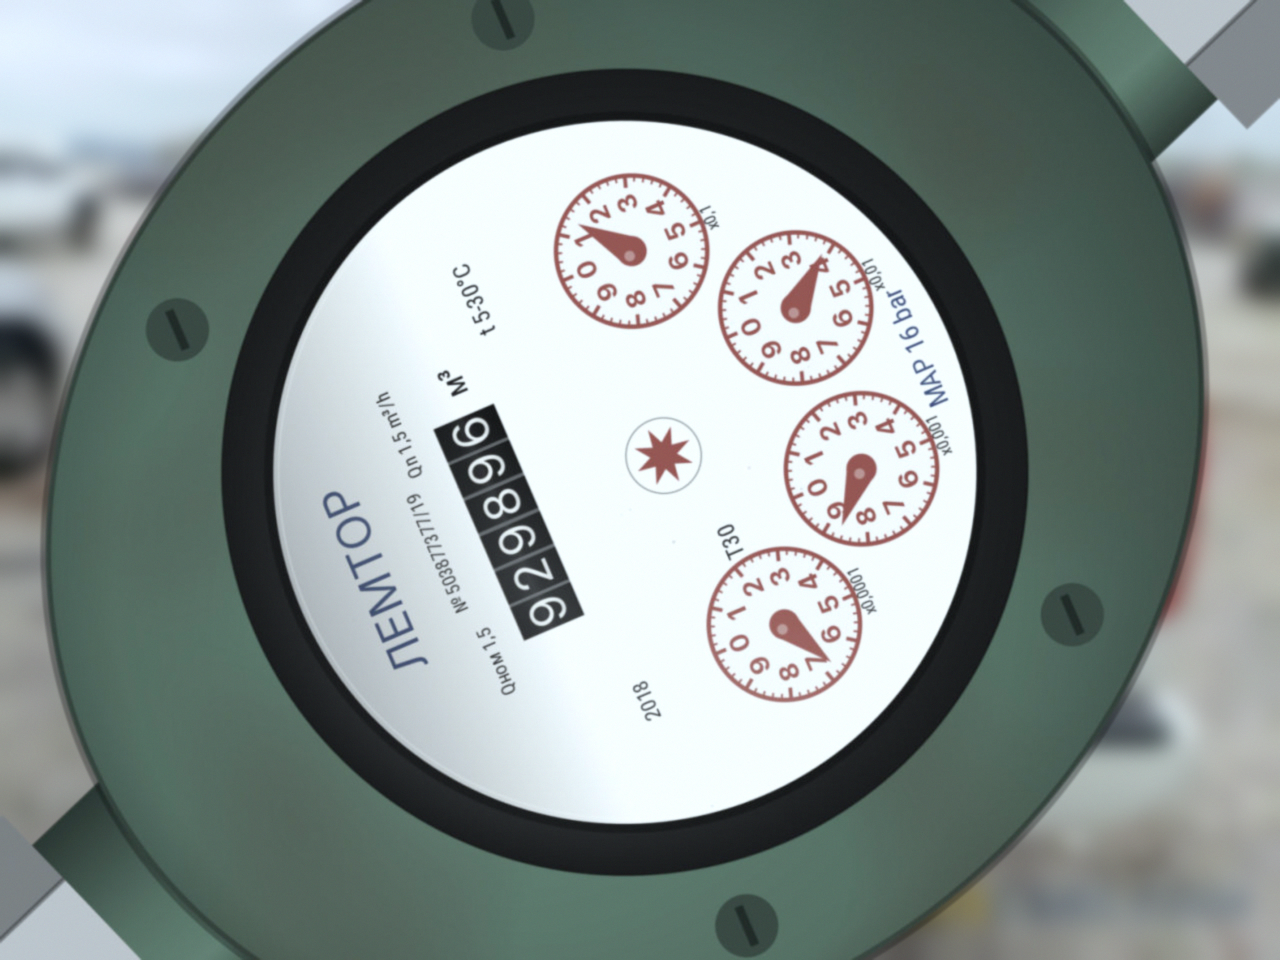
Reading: **929896.1386** m³
